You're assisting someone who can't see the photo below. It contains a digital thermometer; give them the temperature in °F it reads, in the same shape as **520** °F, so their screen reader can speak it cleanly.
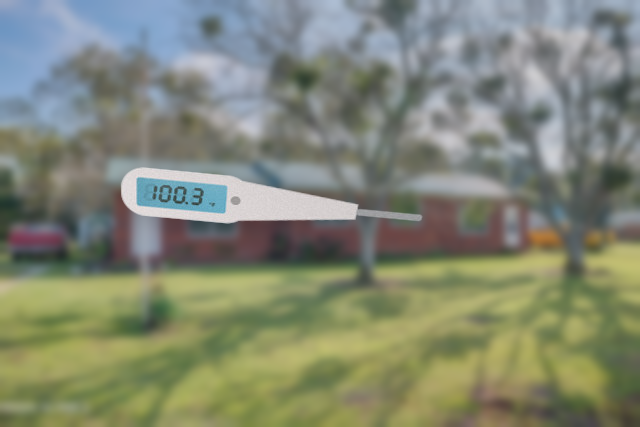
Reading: **100.3** °F
